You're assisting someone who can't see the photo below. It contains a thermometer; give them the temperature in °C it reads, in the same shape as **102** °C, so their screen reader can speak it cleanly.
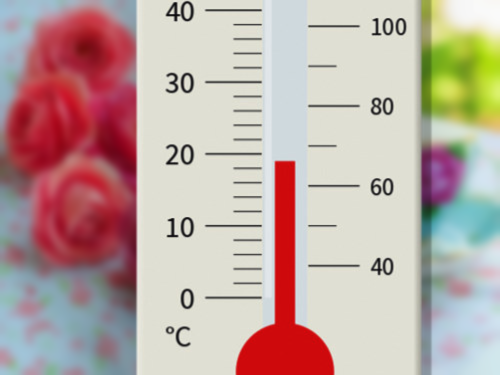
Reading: **19** °C
